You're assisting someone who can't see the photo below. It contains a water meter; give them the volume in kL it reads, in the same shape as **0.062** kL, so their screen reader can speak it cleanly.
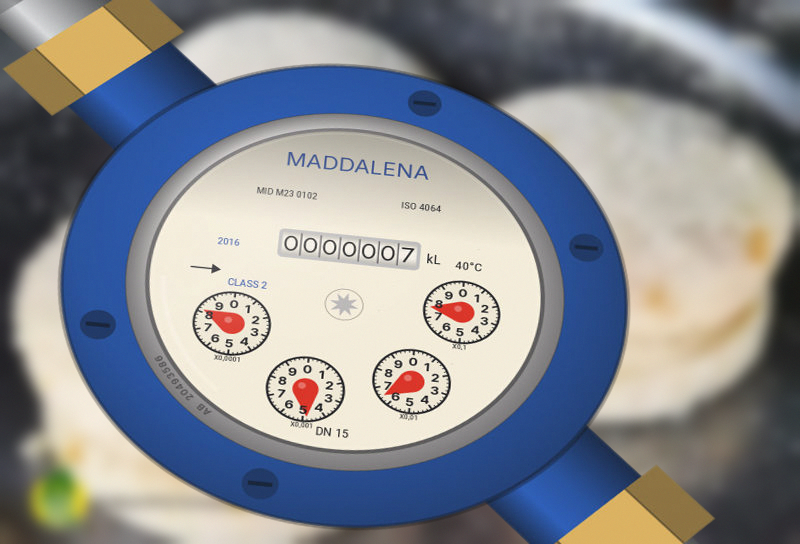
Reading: **7.7648** kL
